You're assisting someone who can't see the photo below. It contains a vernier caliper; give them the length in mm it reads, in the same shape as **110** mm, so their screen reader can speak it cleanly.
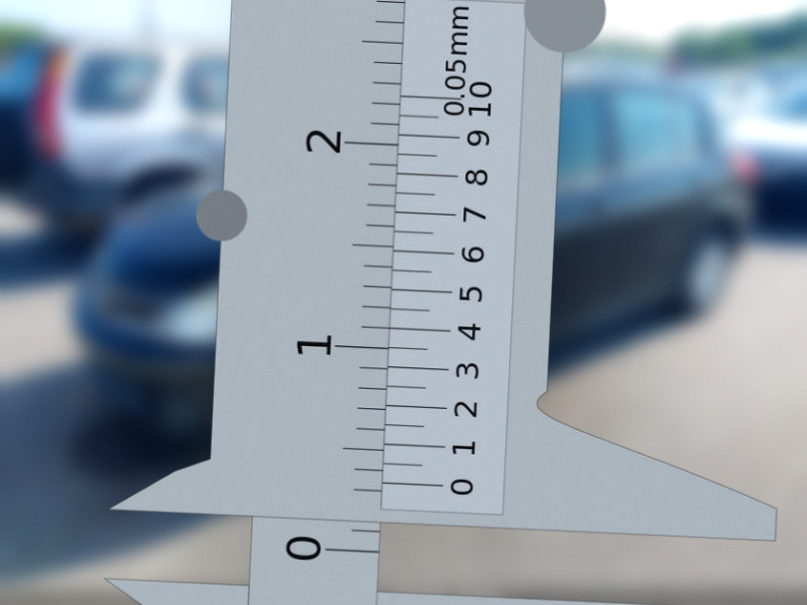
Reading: **3.4** mm
